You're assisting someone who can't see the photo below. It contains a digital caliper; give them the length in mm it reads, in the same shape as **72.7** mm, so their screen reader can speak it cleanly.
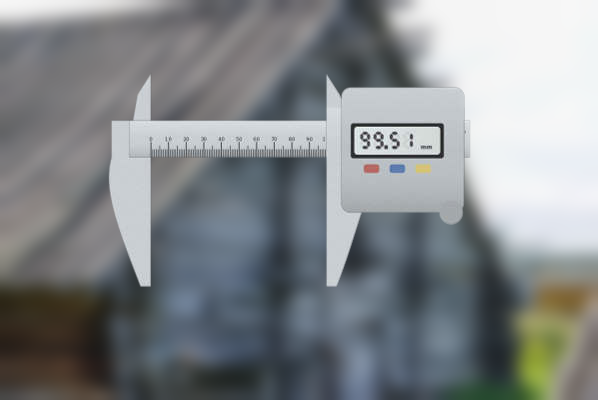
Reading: **99.51** mm
